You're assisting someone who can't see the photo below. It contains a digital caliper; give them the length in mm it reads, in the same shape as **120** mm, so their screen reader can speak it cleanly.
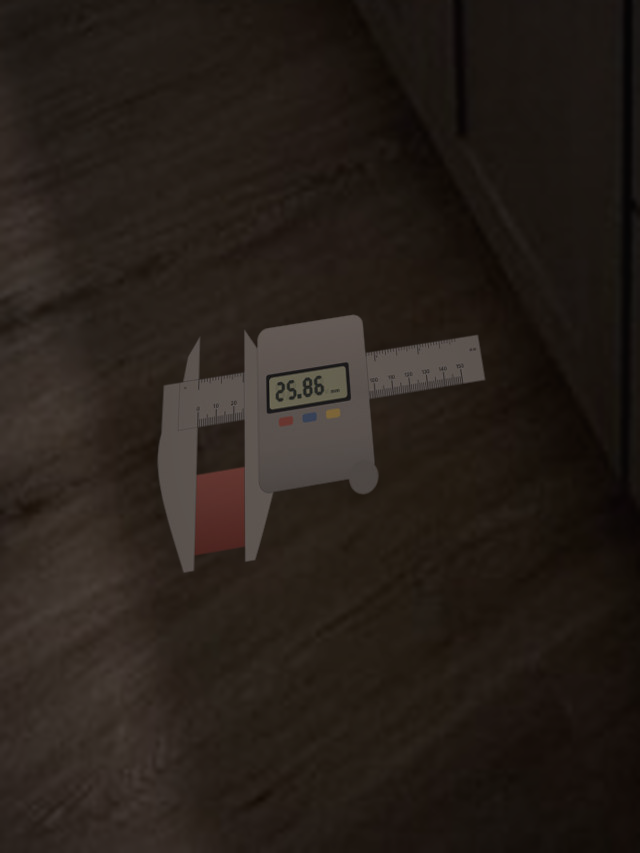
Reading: **25.86** mm
